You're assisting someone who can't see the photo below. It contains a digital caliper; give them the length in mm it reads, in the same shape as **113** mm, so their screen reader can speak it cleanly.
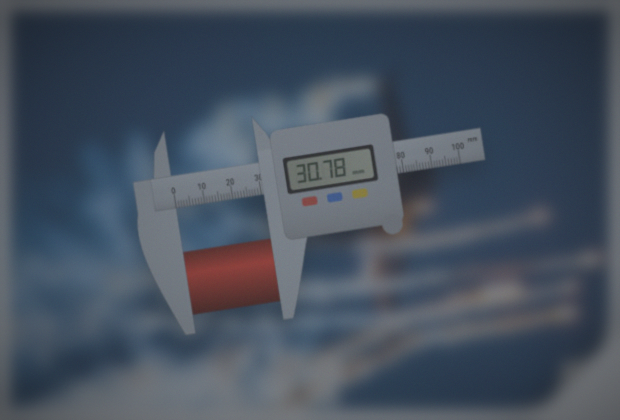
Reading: **30.78** mm
